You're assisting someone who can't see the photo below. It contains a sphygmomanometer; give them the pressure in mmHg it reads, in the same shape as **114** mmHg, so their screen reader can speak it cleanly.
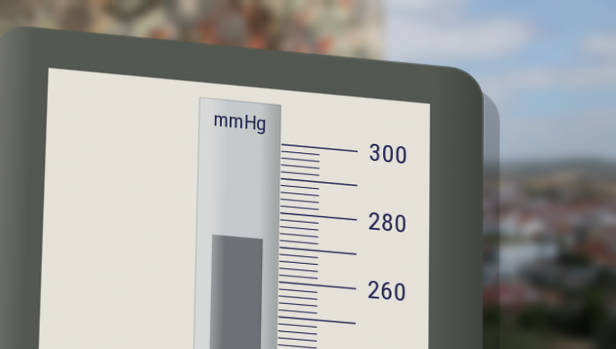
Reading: **272** mmHg
